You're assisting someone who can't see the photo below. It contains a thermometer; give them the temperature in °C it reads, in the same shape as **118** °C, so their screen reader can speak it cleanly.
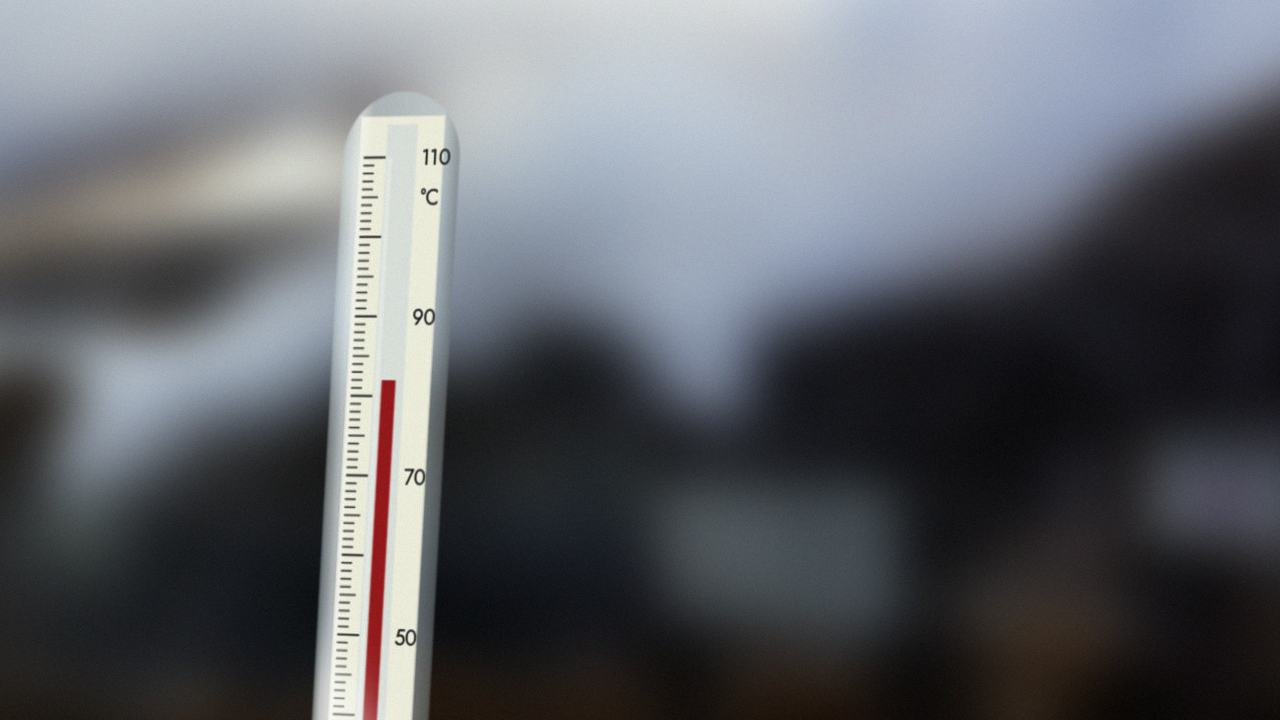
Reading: **82** °C
